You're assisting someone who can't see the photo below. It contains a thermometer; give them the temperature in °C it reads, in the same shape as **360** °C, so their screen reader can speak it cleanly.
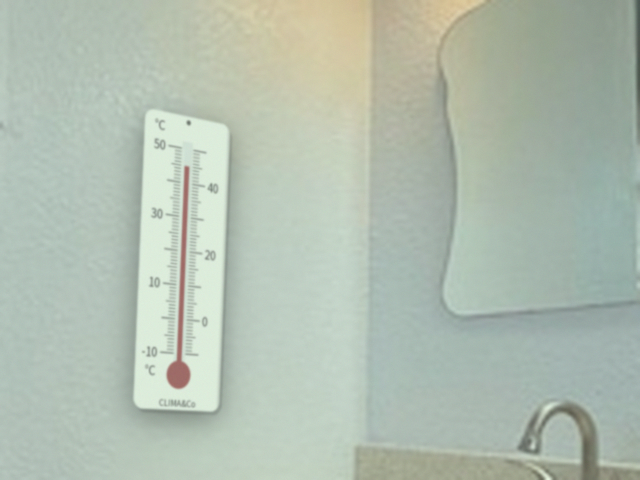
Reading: **45** °C
